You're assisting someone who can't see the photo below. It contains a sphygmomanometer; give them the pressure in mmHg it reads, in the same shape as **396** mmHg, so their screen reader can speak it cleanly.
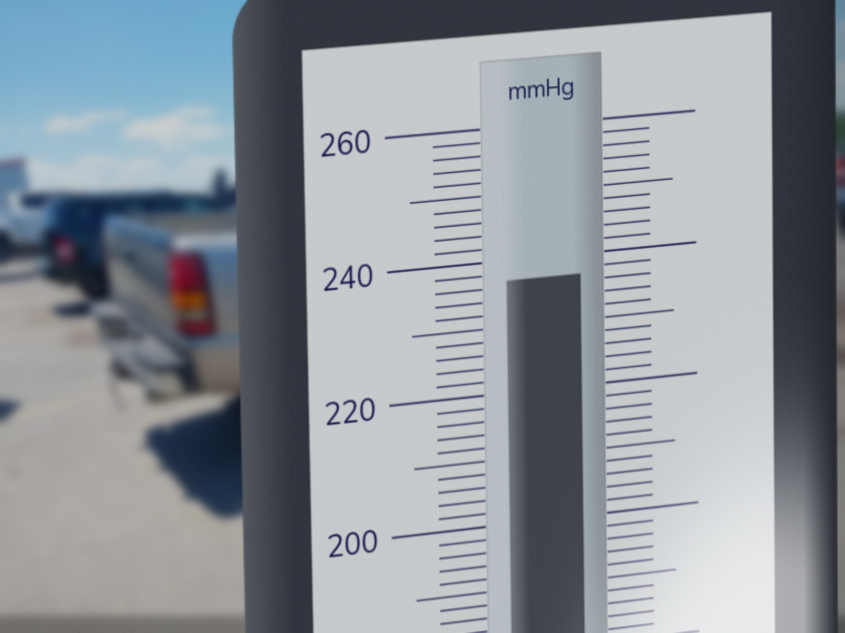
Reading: **237** mmHg
